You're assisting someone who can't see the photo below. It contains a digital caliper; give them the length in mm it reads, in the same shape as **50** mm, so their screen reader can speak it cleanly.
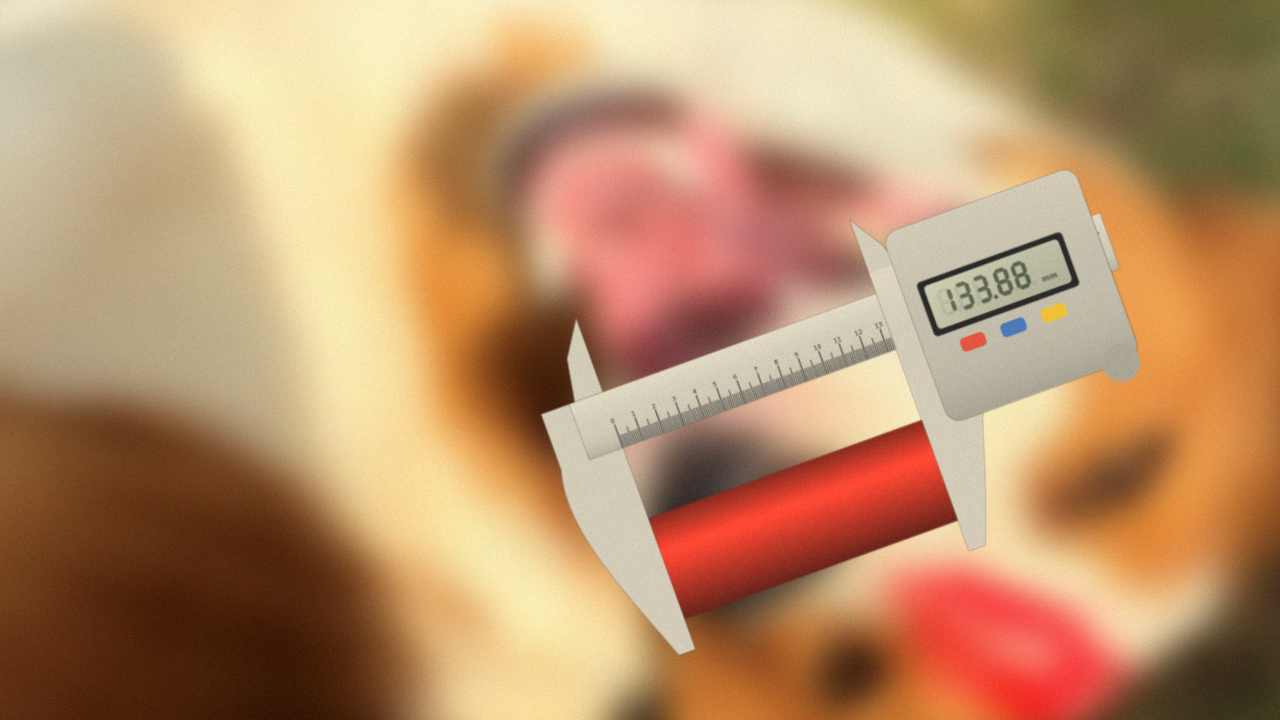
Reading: **133.88** mm
